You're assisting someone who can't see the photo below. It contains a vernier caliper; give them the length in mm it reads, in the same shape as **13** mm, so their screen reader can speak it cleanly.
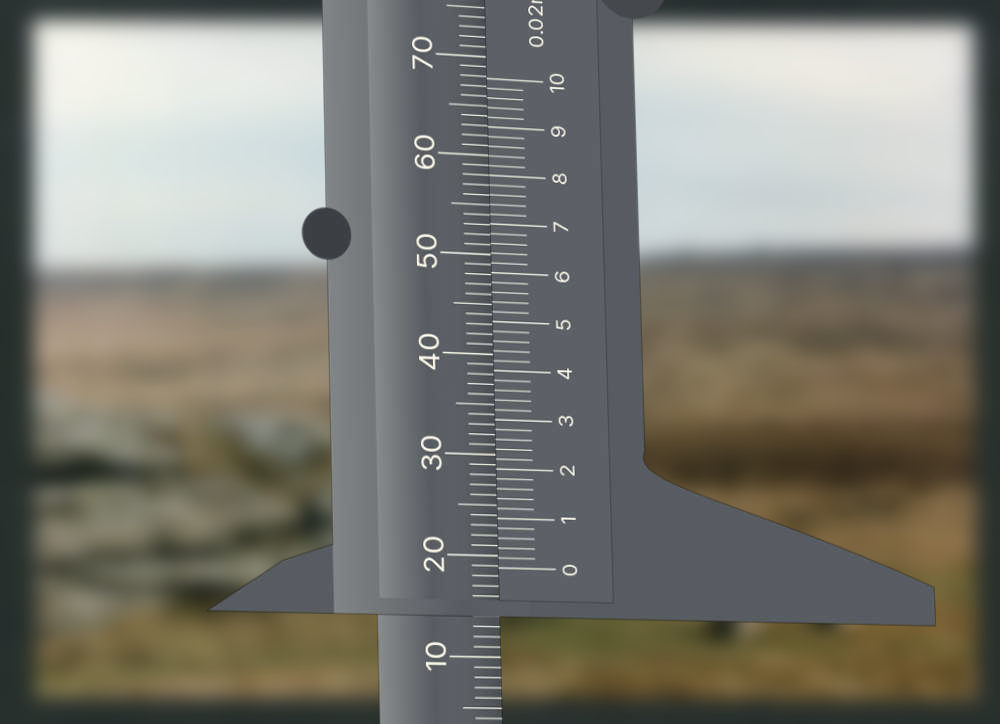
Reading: **18.8** mm
